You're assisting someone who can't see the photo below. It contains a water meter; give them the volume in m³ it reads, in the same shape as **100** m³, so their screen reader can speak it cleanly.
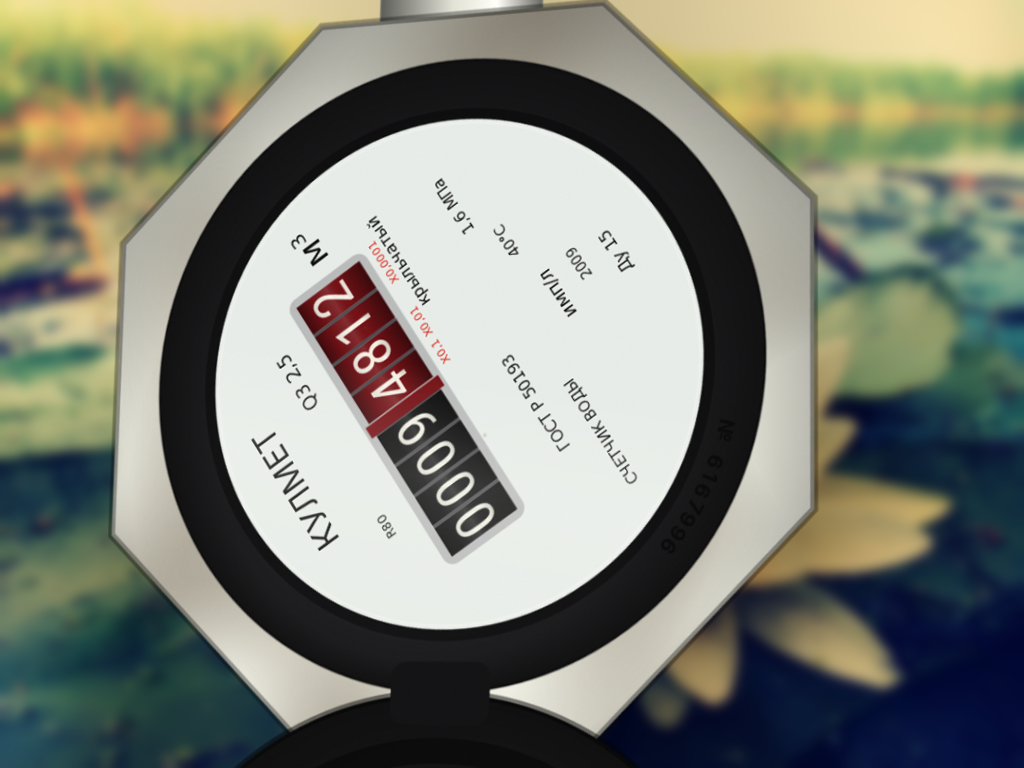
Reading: **9.4812** m³
